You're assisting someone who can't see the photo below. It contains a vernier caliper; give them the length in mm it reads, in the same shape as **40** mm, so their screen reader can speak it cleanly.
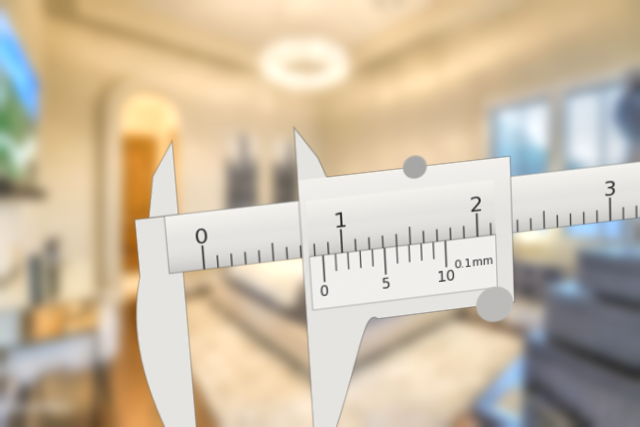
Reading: **8.6** mm
